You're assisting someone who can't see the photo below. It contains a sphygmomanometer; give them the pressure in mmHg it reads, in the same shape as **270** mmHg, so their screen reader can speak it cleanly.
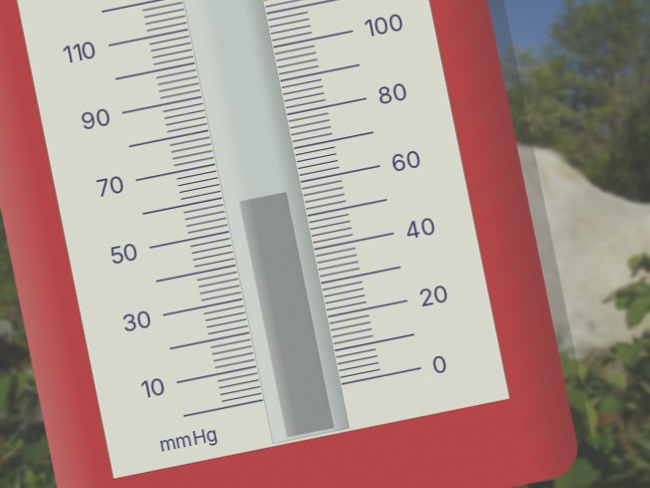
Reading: **58** mmHg
